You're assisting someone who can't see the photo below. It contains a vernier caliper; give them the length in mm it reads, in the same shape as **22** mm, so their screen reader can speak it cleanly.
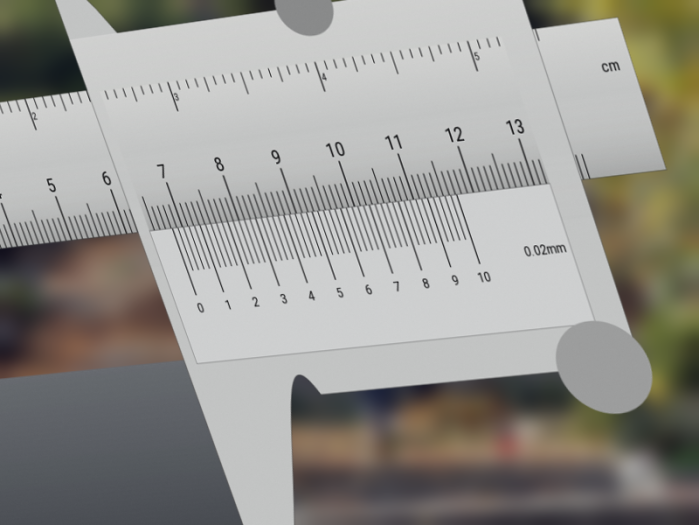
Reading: **68.2** mm
